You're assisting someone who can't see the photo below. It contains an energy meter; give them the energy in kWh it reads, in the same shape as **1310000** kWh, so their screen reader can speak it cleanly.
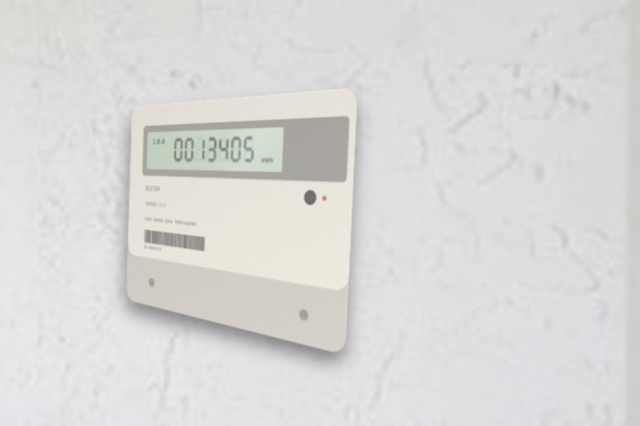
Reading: **13405** kWh
